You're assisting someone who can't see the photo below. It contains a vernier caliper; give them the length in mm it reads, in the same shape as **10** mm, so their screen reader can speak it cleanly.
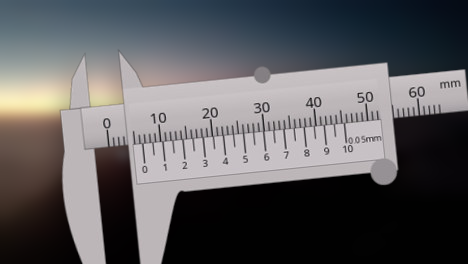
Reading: **6.5** mm
